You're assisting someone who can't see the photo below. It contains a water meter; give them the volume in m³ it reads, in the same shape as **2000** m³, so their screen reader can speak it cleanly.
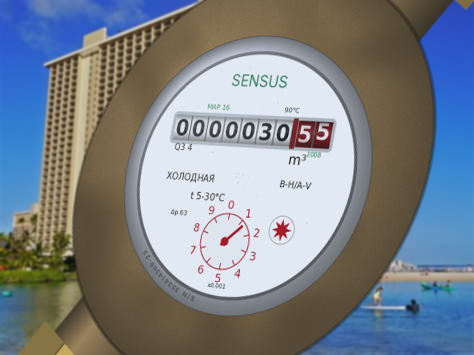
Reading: **30.551** m³
